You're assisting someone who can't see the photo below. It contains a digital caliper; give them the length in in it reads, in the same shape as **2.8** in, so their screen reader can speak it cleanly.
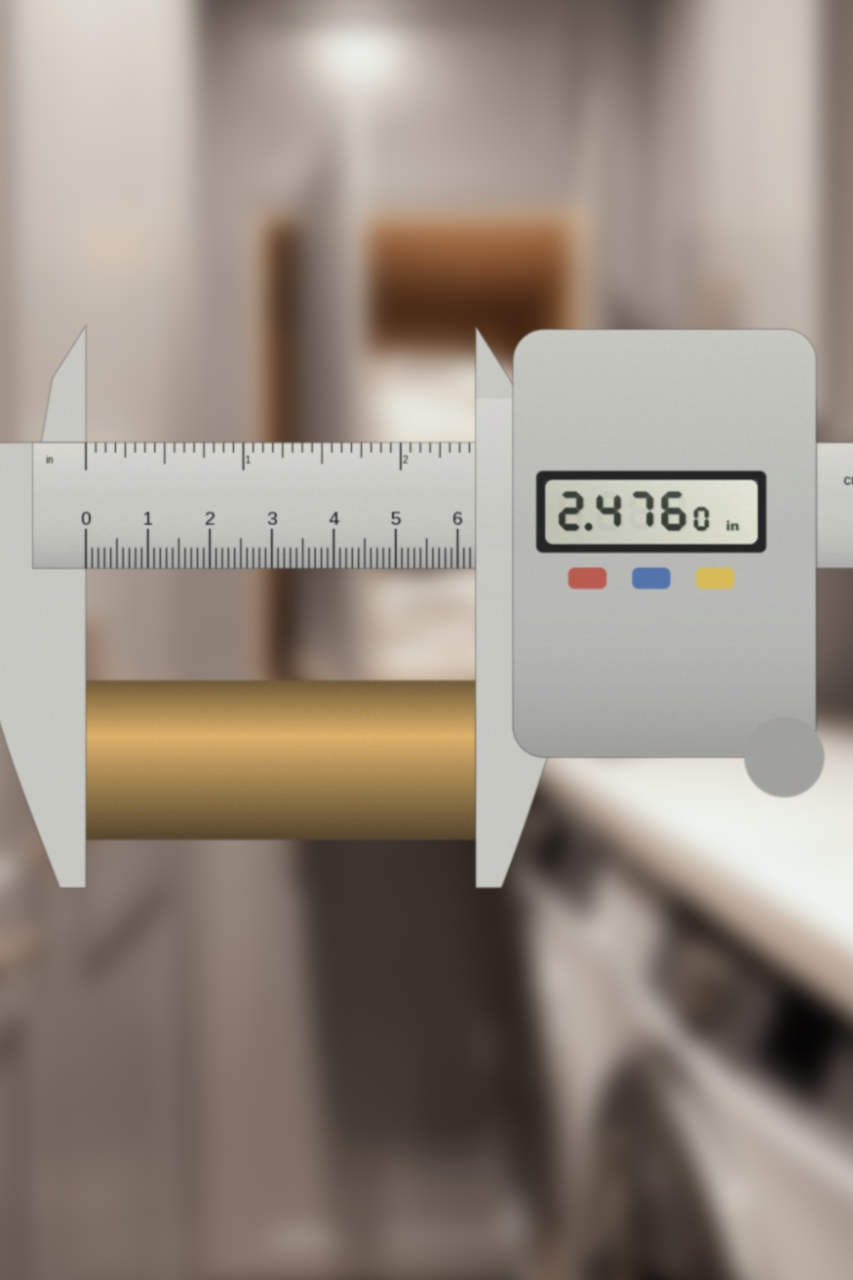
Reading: **2.4760** in
